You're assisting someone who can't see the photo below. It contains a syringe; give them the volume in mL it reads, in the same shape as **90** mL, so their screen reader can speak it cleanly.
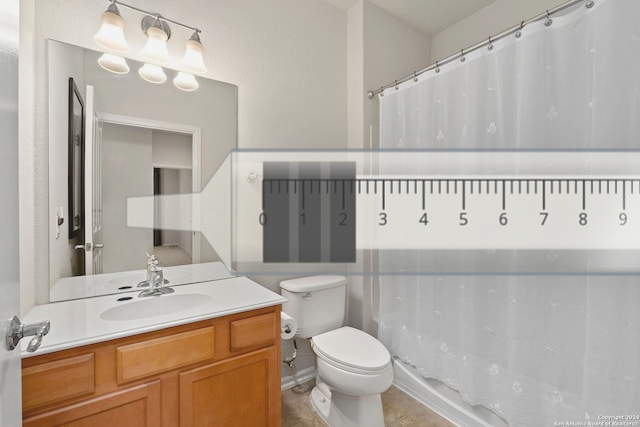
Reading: **0** mL
